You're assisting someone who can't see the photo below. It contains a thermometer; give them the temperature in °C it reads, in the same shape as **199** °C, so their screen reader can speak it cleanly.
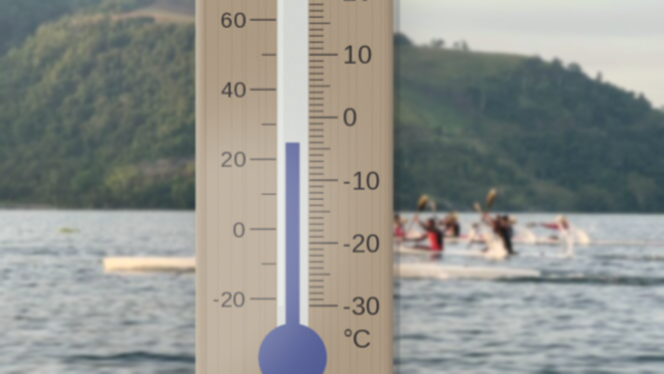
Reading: **-4** °C
